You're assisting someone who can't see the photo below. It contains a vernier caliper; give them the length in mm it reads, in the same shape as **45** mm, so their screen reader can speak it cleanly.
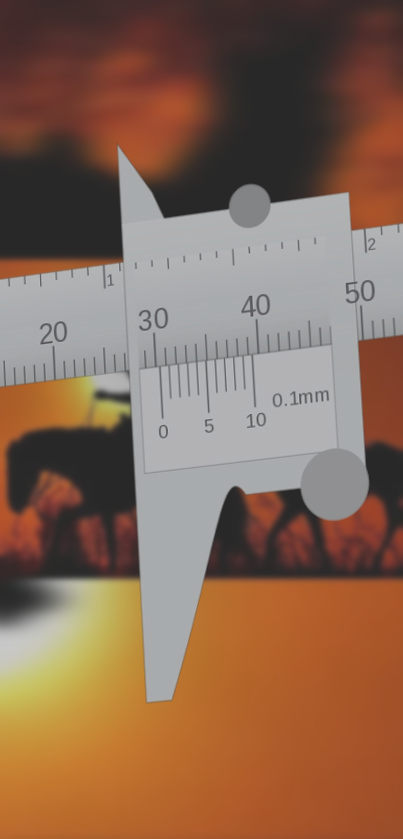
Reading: **30.4** mm
